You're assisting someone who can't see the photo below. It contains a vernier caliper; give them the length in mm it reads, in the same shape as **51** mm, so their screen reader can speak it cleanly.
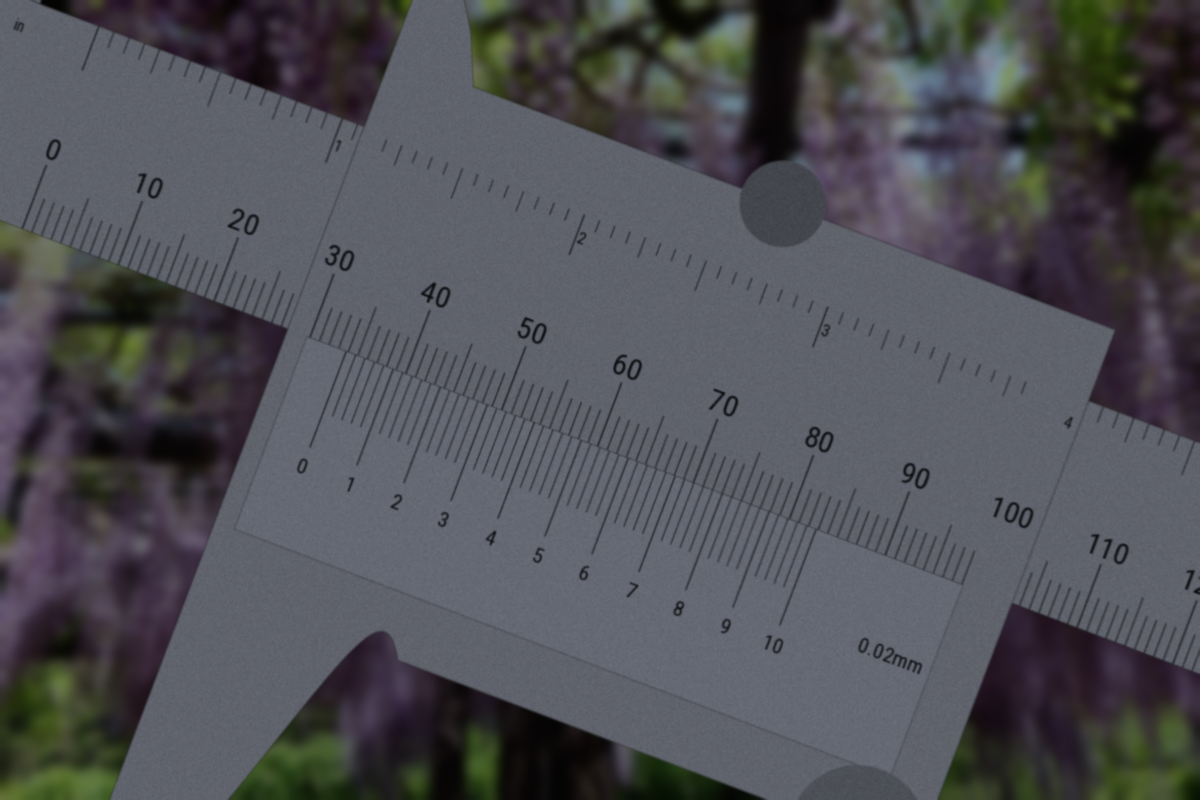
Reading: **33.8** mm
